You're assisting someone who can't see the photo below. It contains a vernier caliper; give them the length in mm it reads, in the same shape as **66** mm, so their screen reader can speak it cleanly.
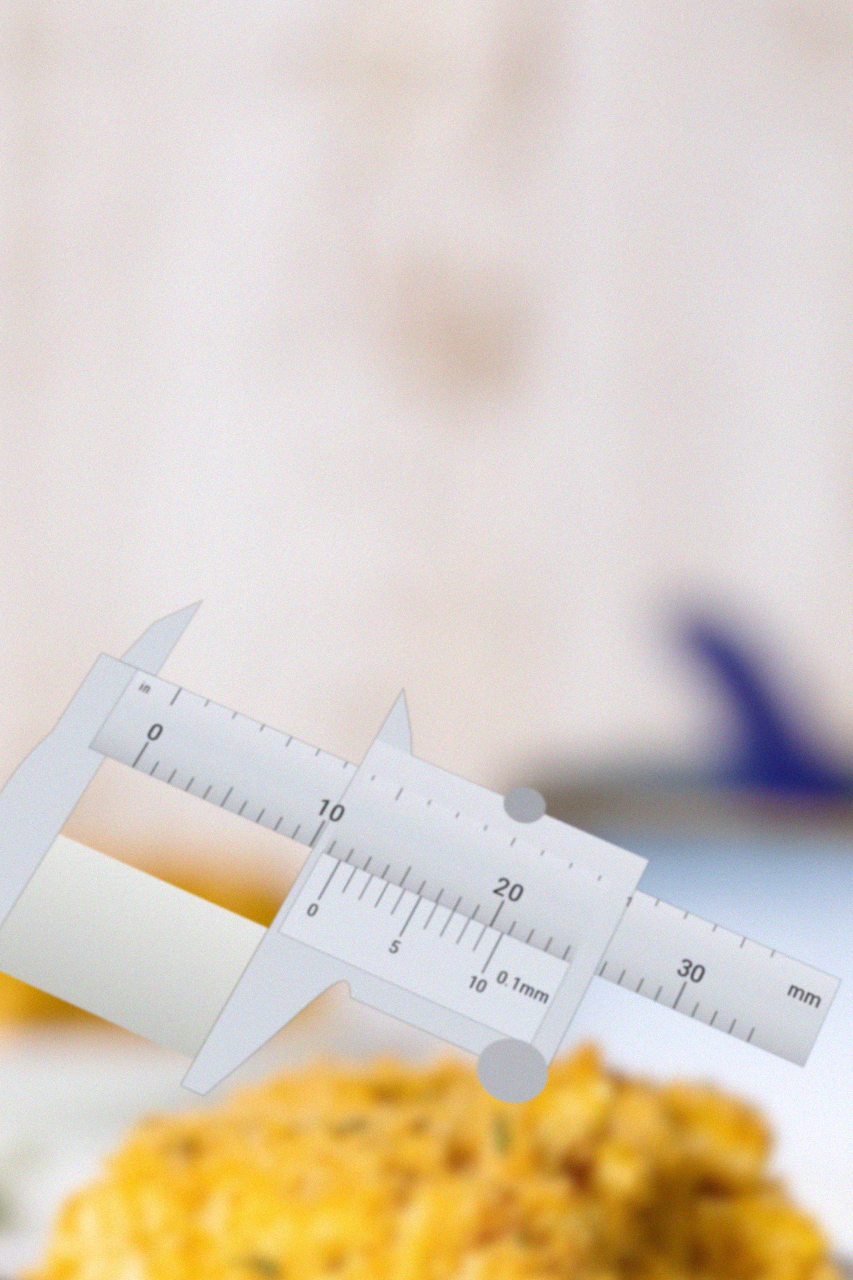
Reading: **11.7** mm
